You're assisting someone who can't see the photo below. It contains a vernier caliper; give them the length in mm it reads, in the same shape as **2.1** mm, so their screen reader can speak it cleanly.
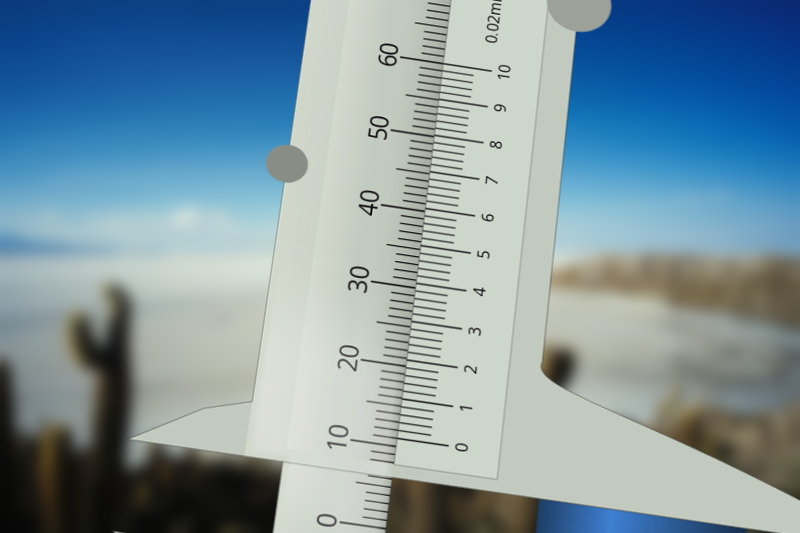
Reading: **11.0** mm
